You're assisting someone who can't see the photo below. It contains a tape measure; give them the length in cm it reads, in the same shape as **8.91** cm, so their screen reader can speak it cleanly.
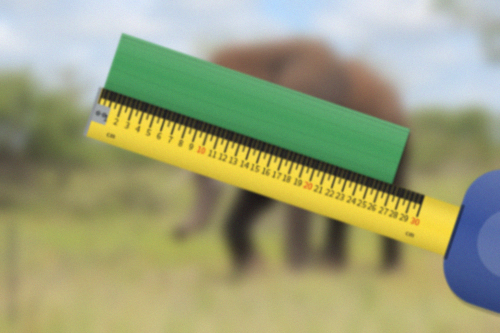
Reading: **27** cm
